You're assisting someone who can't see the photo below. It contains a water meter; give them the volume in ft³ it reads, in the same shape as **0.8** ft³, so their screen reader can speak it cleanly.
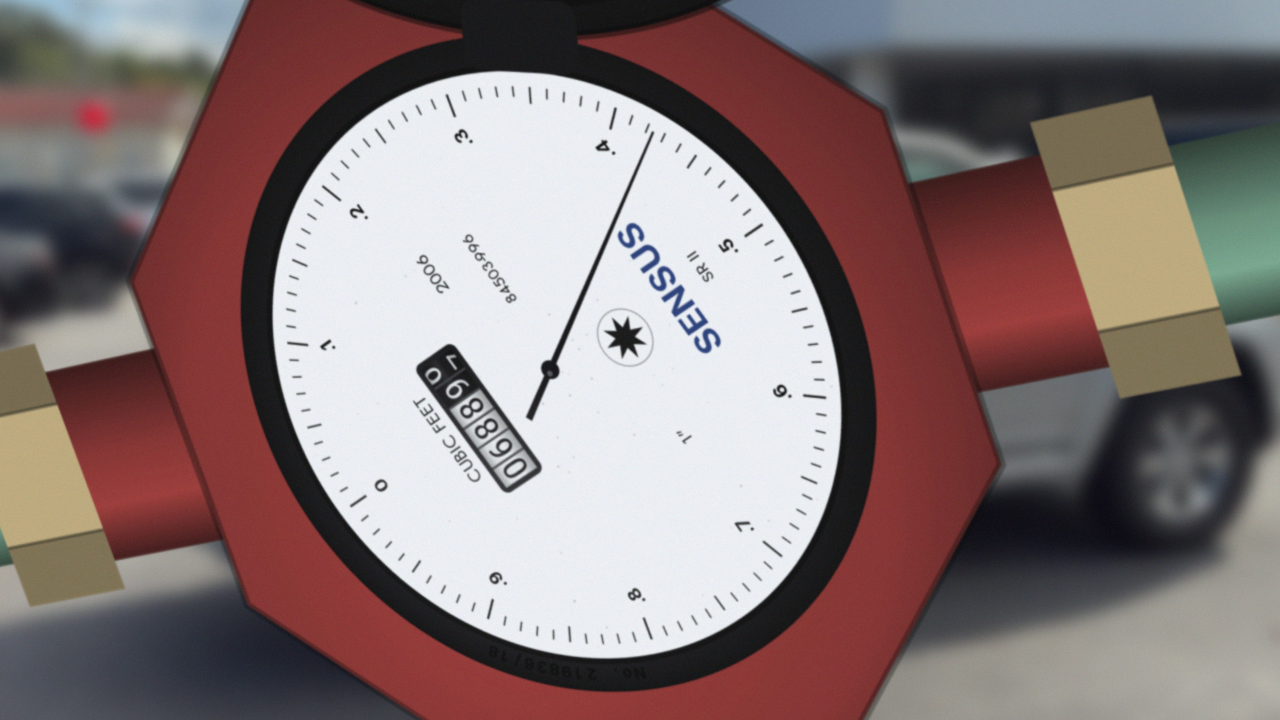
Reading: **68896.42** ft³
